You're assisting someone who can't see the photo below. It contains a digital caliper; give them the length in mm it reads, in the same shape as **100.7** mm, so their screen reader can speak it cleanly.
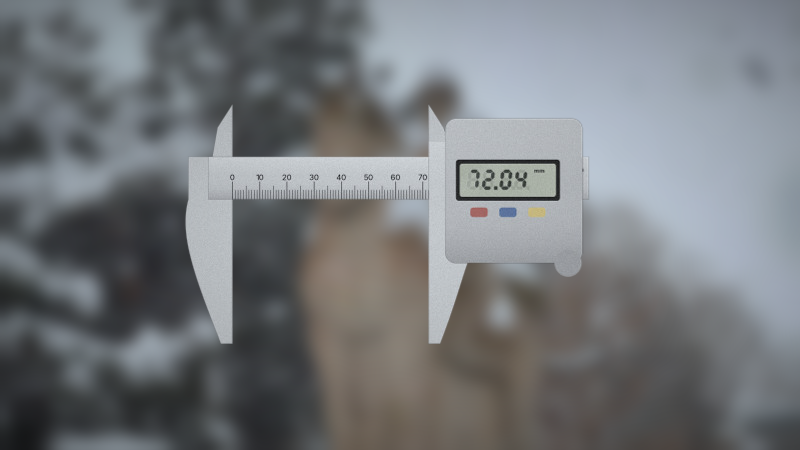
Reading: **72.04** mm
